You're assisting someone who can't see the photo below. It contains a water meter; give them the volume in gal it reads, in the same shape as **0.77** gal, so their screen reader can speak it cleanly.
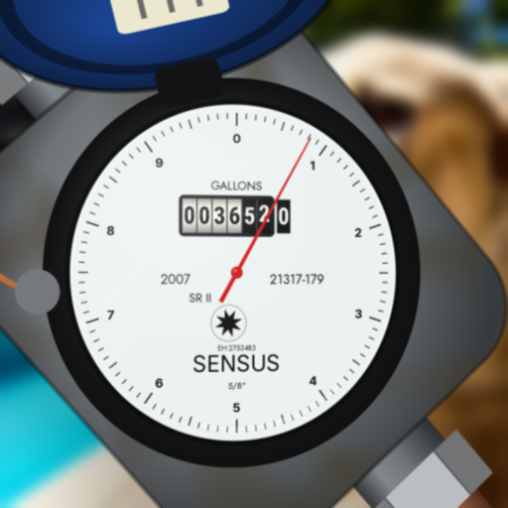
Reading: **36520.8** gal
